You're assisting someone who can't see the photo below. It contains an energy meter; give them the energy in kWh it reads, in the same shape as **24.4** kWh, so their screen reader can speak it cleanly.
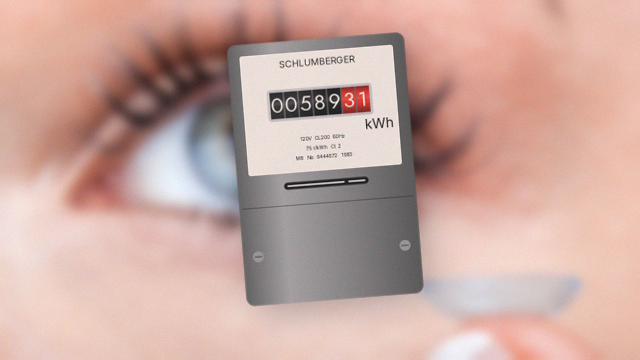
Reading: **589.31** kWh
